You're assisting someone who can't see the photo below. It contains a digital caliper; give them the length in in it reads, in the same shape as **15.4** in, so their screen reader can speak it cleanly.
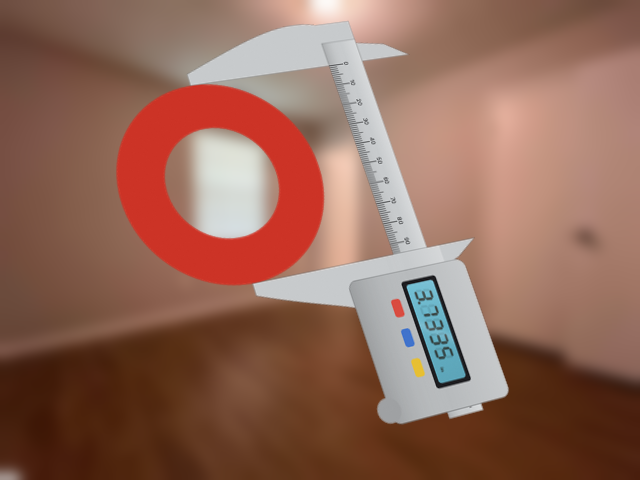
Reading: **3.7335** in
